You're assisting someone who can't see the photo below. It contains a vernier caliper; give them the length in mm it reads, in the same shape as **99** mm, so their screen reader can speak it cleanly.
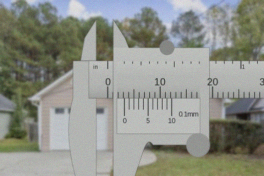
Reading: **3.2** mm
